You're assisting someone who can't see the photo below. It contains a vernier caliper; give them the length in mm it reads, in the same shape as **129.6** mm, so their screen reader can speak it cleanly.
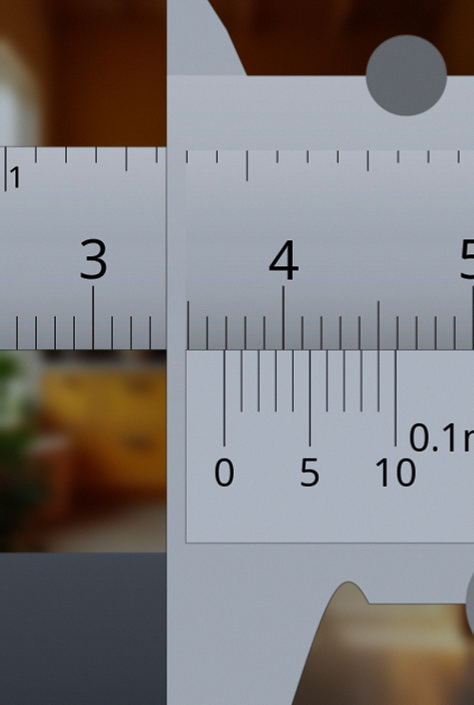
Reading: **36.9** mm
